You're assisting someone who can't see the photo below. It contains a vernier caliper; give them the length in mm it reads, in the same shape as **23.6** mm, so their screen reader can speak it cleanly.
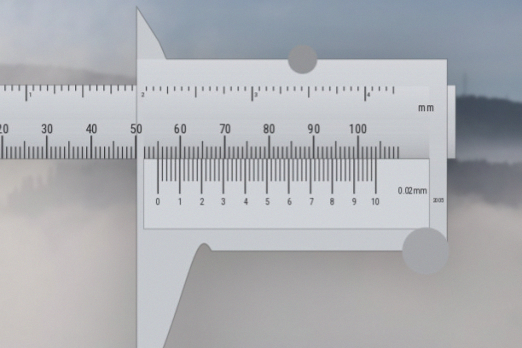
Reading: **55.0** mm
